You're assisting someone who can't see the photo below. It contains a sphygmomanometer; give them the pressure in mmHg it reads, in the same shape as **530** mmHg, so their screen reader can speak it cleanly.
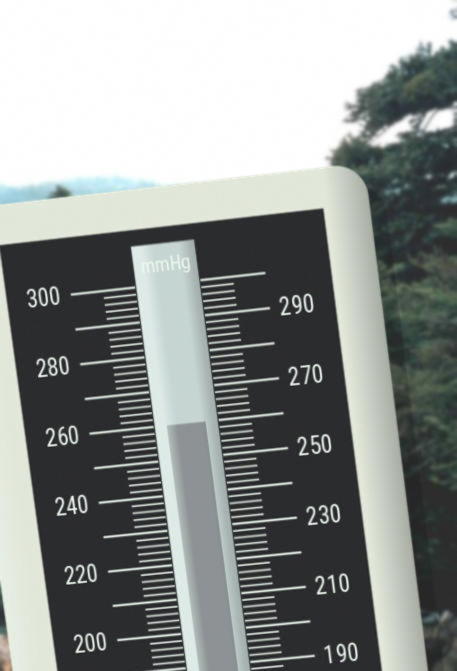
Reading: **260** mmHg
